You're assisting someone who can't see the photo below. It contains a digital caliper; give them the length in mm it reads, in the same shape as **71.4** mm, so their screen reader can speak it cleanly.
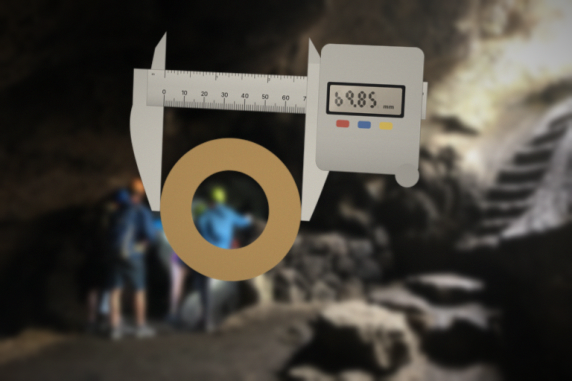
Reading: **69.85** mm
